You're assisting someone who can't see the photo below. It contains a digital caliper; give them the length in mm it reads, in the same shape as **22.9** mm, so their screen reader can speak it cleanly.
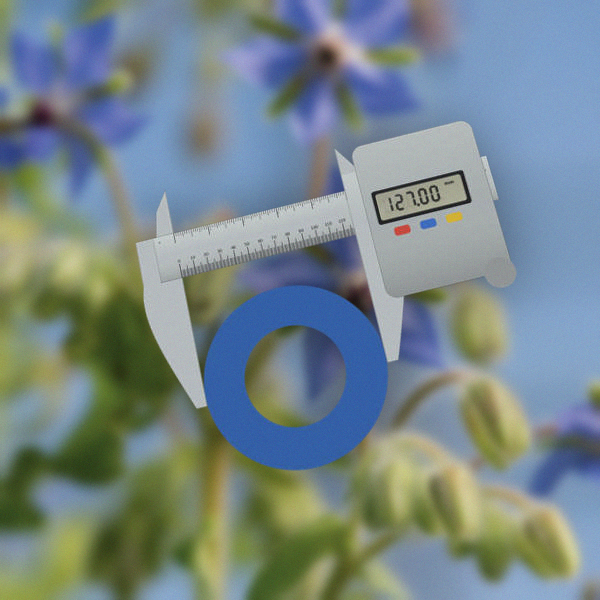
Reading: **127.00** mm
